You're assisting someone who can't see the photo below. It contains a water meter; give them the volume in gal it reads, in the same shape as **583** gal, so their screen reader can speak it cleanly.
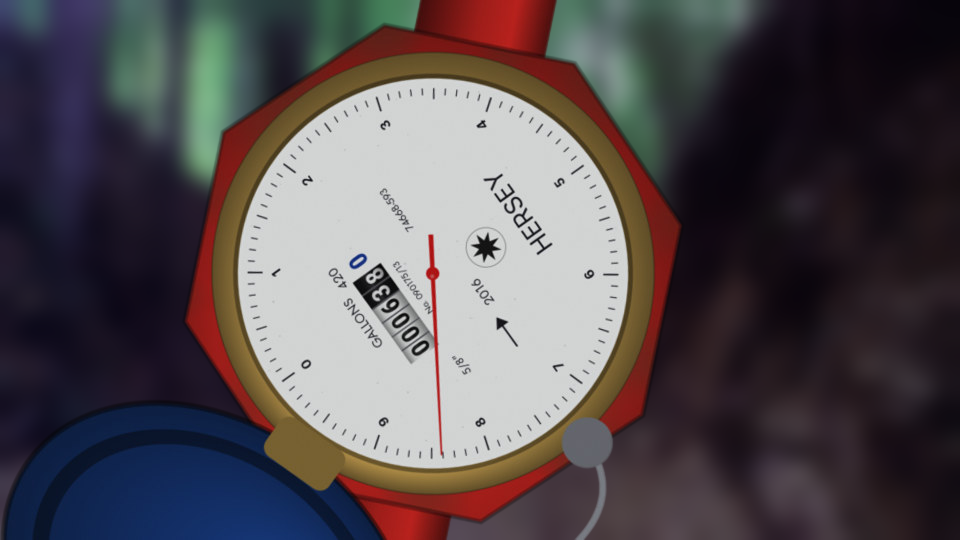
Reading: **6378.4** gal
